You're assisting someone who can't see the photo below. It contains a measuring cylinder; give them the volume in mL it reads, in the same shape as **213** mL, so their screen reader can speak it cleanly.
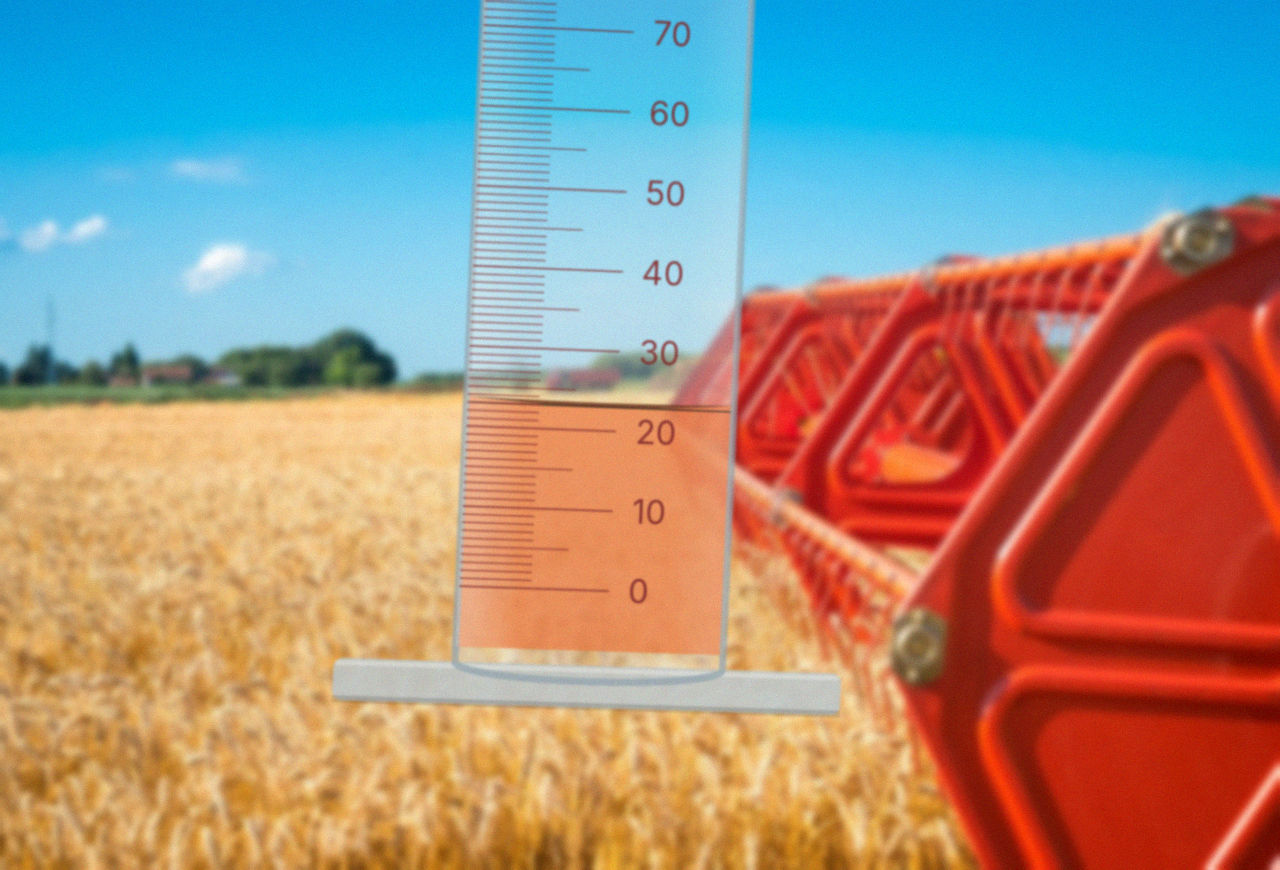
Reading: **23** mL
